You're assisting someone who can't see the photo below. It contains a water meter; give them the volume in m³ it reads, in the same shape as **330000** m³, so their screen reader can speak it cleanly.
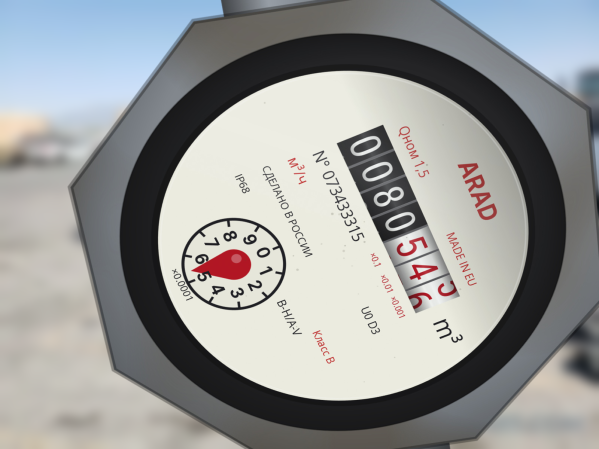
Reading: **80.5455** m³
